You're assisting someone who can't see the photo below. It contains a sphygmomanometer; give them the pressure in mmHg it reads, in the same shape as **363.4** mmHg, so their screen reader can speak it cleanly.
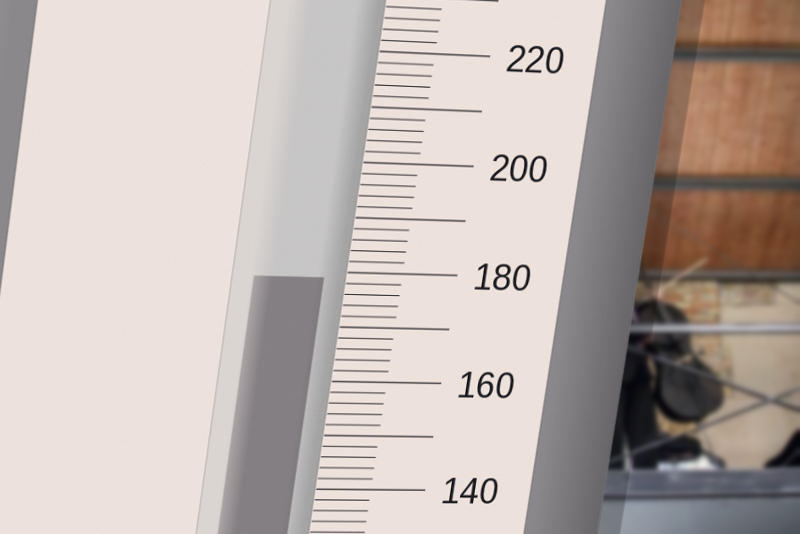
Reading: **179** mmHg
